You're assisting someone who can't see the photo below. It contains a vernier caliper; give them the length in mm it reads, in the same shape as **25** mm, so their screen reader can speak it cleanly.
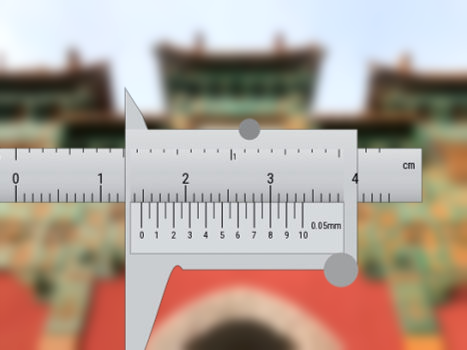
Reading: **14.8** mm
